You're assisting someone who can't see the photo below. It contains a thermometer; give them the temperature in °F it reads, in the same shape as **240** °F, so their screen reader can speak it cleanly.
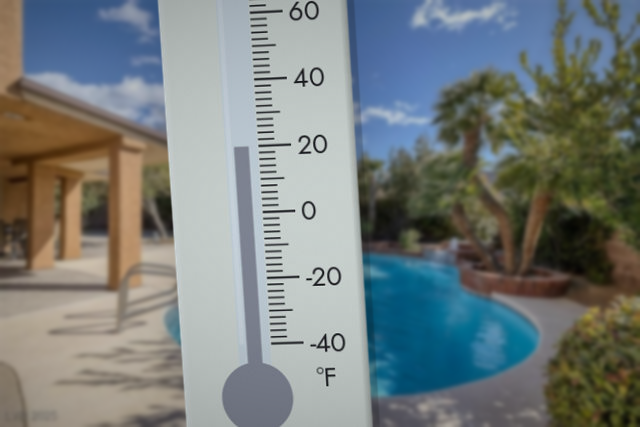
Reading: **20** °F
